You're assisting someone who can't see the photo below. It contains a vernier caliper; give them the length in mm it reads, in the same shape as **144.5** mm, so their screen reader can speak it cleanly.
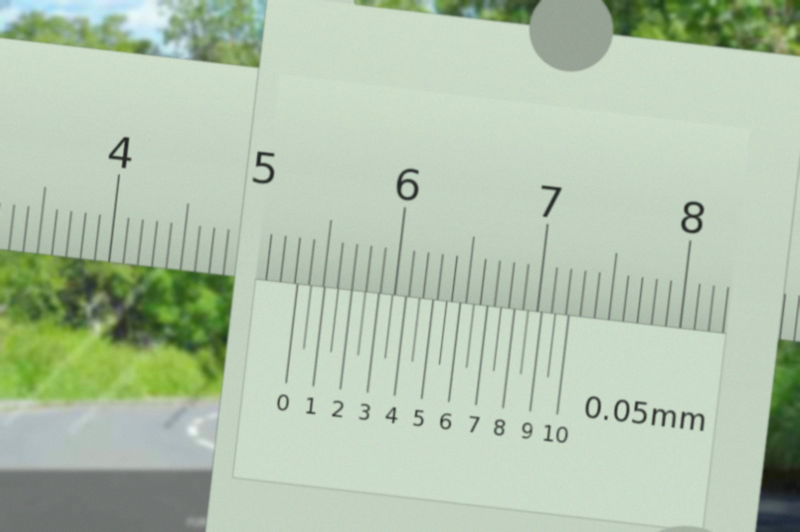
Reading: **53.2** mm
